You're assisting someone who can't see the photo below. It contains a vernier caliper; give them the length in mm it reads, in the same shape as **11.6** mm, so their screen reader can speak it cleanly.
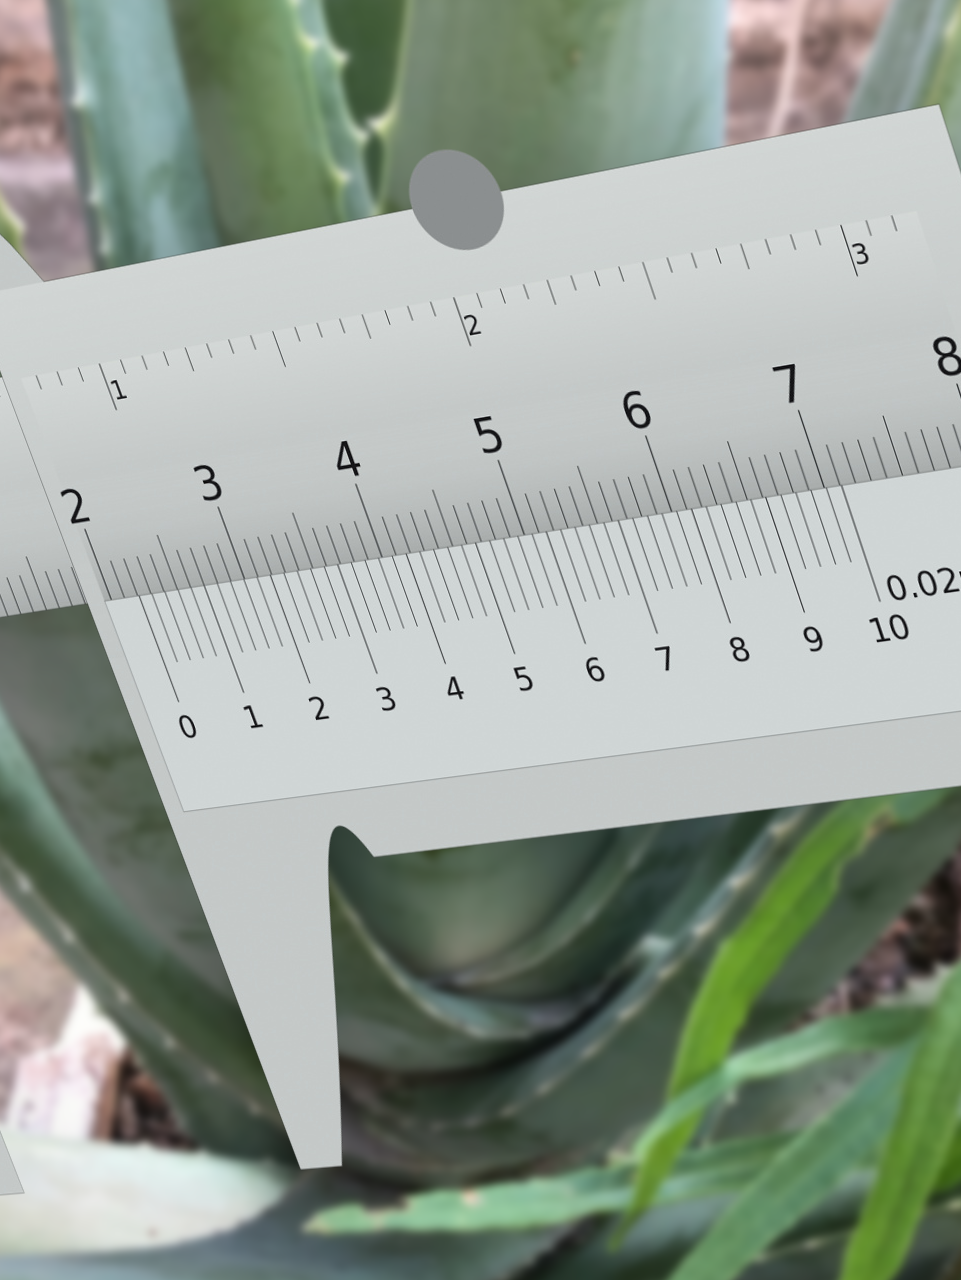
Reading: **22.1** mm
